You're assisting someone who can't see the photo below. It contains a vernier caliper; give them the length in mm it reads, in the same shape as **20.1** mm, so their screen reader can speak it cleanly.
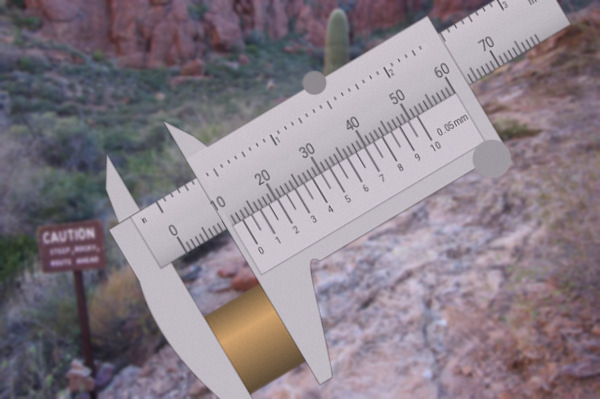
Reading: **12.5** mm
